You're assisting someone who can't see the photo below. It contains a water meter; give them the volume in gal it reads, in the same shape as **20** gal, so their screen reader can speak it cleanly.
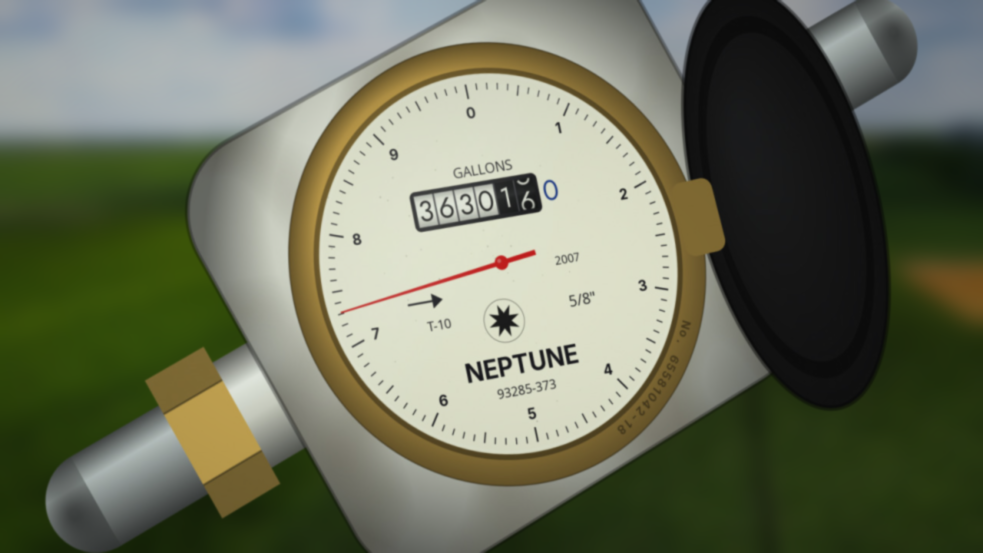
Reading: **3630157.3** gal
